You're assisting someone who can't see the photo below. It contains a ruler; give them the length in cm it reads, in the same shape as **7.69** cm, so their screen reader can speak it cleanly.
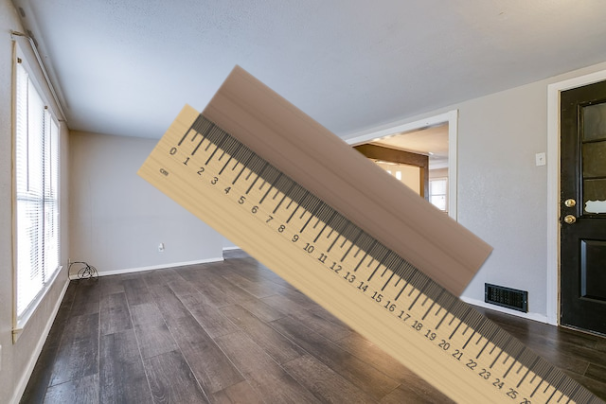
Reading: **19** cm
